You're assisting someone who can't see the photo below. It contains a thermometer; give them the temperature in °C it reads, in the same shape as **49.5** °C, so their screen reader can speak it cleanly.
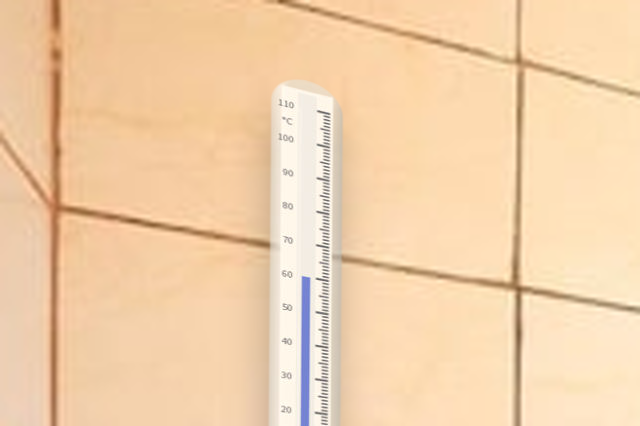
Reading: **60** °C
